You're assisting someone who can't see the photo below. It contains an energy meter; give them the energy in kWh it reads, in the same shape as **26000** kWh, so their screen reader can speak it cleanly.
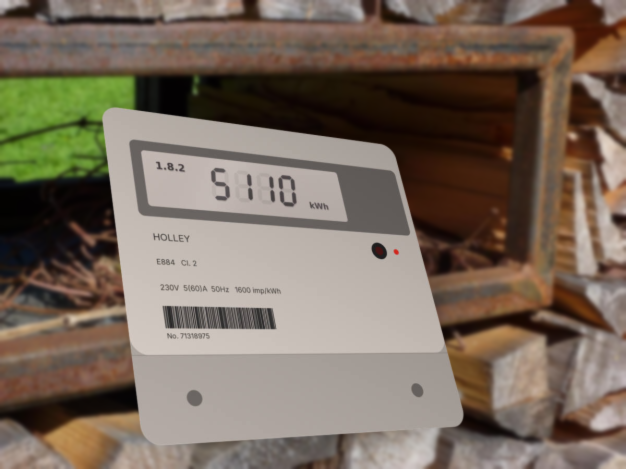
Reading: **5110** kWh
